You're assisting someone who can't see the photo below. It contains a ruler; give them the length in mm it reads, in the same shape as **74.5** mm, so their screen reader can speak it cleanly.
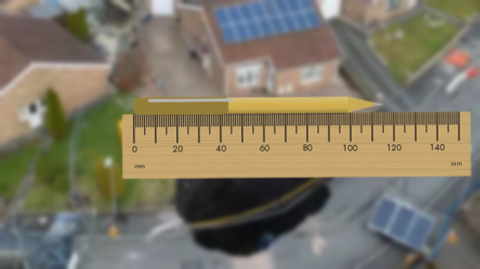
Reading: **115** mm
